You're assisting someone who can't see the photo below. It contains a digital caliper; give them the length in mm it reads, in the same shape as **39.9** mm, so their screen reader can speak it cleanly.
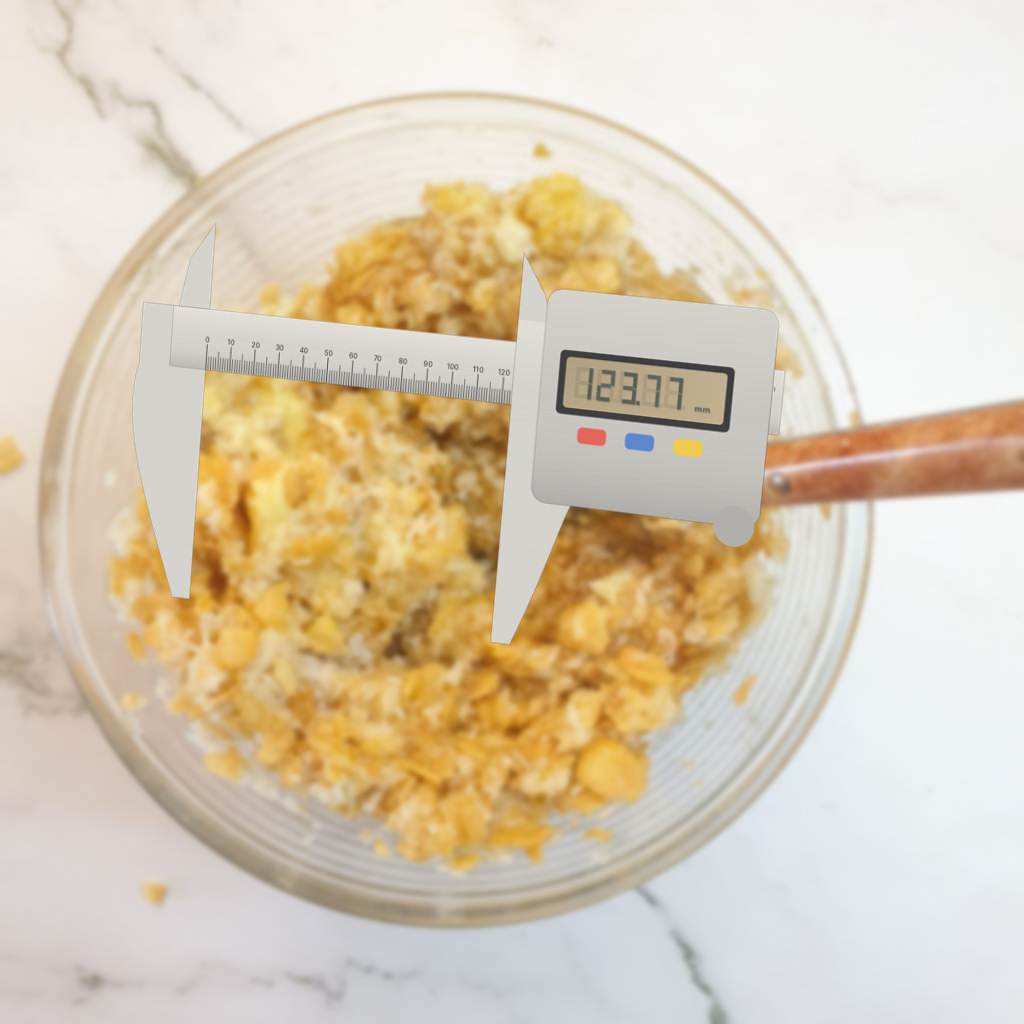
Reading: **123.77** mm
